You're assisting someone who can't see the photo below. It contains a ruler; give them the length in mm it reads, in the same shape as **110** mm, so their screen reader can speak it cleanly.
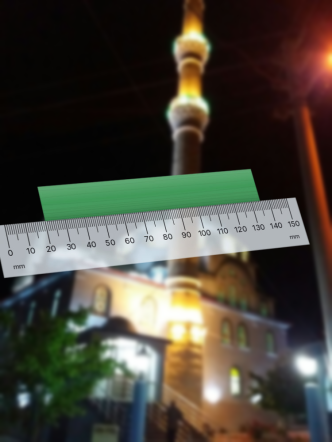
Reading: **115** mm
